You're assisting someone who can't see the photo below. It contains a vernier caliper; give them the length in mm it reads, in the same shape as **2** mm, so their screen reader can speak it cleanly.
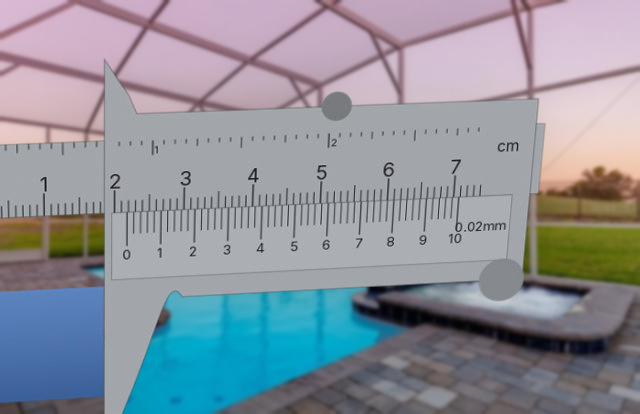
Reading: **21.8** mm
